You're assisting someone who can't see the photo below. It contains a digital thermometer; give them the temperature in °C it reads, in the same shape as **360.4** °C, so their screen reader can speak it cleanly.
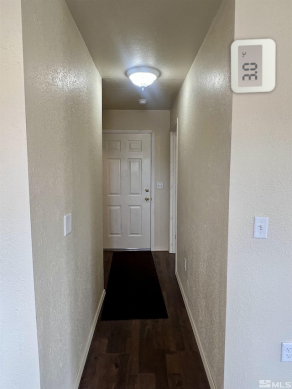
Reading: **3.0** °C
